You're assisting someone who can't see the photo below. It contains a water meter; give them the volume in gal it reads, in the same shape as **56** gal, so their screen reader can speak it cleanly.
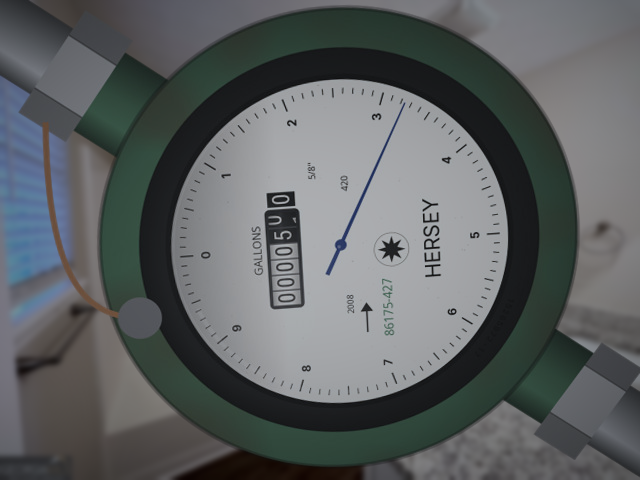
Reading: **503.2** gal
